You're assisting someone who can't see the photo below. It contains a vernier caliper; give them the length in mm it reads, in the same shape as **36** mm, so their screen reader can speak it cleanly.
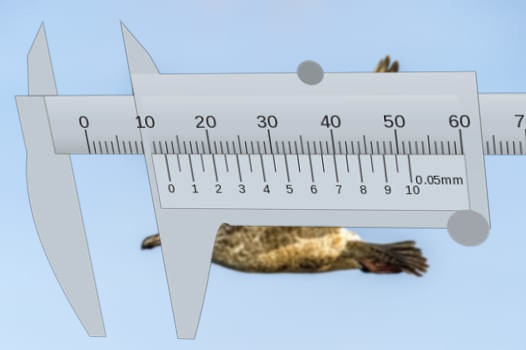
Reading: **12.6** mm
